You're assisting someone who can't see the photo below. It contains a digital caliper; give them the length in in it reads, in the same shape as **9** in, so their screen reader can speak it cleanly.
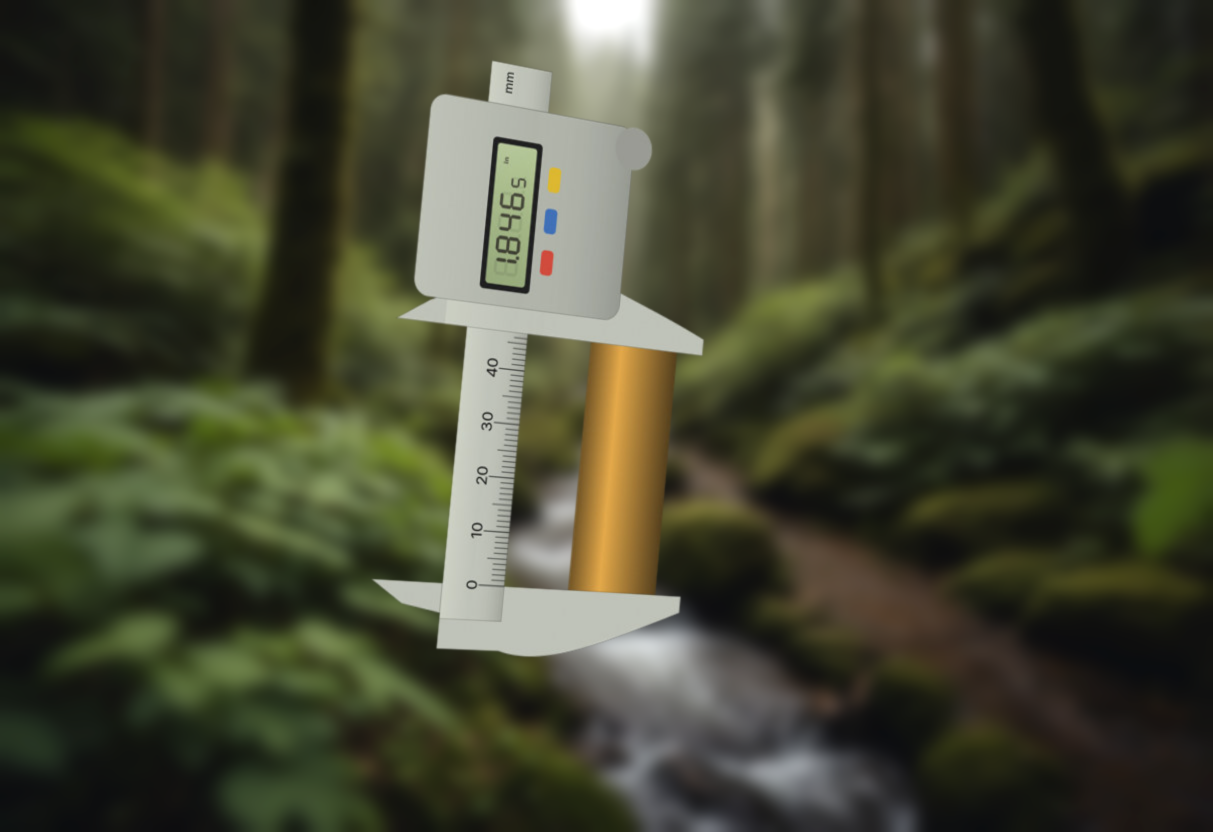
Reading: **1.8465** in
